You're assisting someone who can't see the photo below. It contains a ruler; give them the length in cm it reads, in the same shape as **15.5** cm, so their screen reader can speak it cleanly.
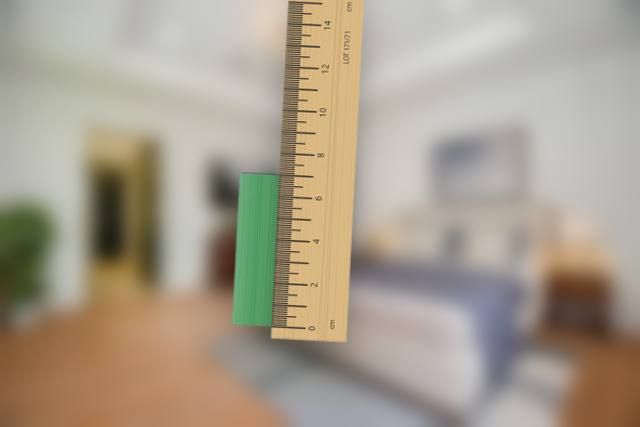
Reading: **7** cm
